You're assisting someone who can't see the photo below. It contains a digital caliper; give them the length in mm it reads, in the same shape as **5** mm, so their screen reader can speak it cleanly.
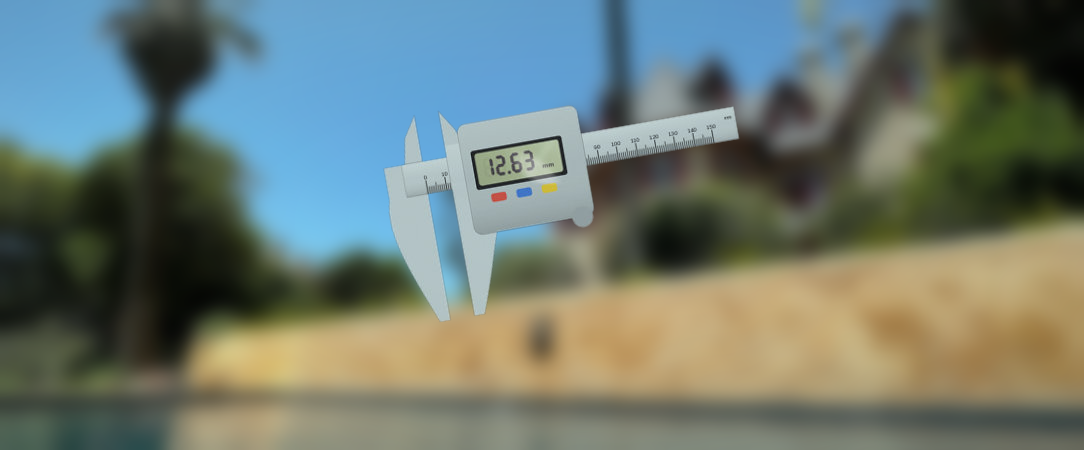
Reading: **12.63** mm
